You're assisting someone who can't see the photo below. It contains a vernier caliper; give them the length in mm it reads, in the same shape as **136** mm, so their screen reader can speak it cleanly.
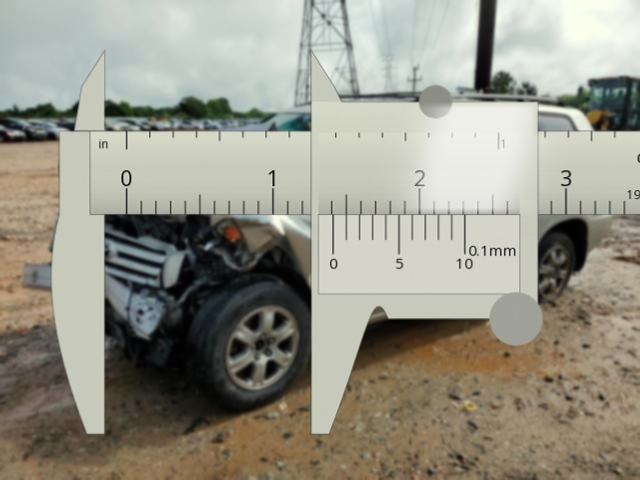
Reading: **14.1** mm
